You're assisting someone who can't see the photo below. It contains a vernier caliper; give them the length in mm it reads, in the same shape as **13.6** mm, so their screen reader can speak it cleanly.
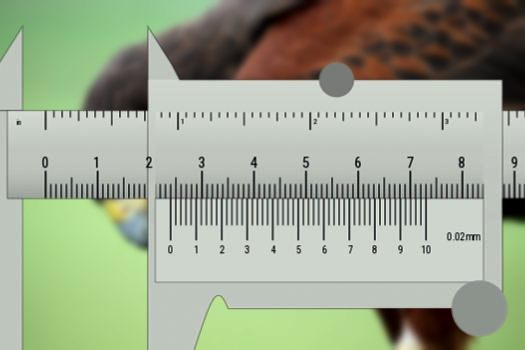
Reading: **24.0** mm
